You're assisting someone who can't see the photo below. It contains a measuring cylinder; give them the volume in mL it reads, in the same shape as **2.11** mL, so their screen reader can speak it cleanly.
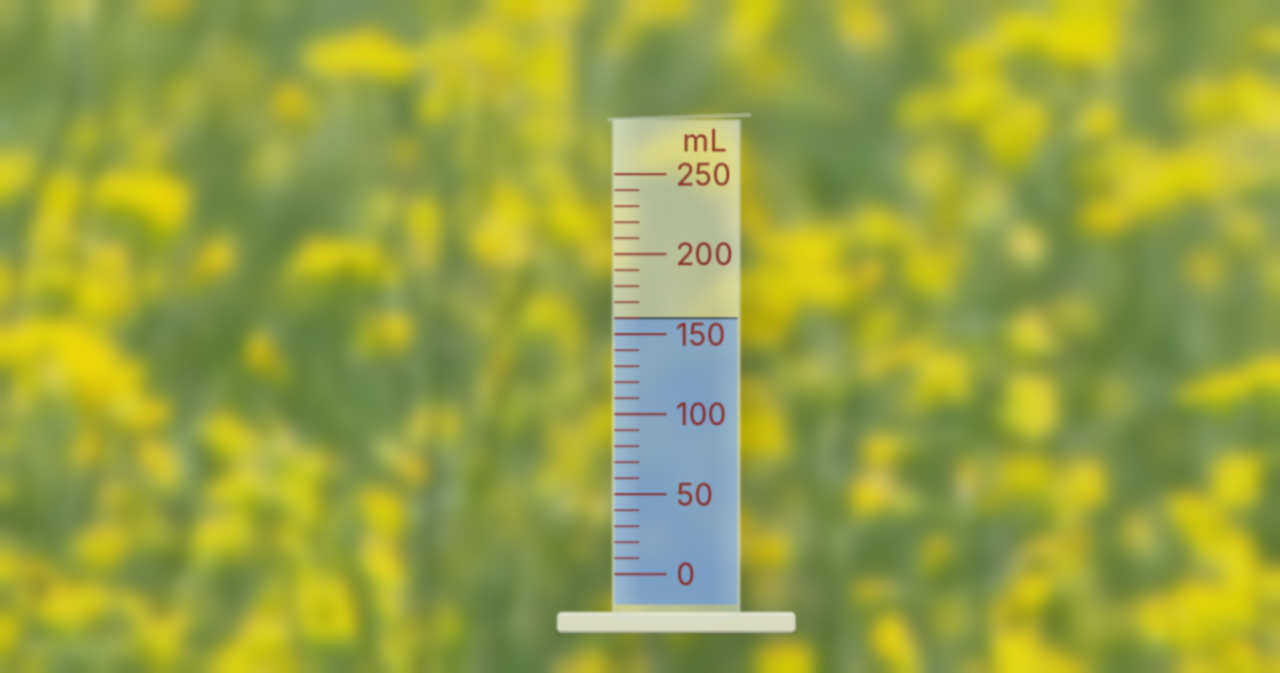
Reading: **160** mL
